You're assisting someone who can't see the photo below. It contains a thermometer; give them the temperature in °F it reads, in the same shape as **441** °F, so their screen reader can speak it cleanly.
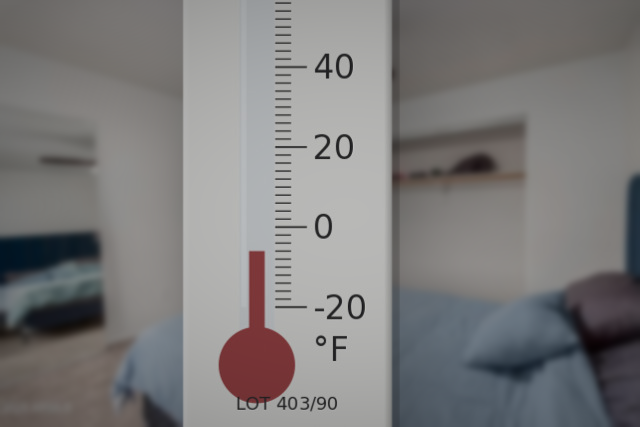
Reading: **-6** °F
